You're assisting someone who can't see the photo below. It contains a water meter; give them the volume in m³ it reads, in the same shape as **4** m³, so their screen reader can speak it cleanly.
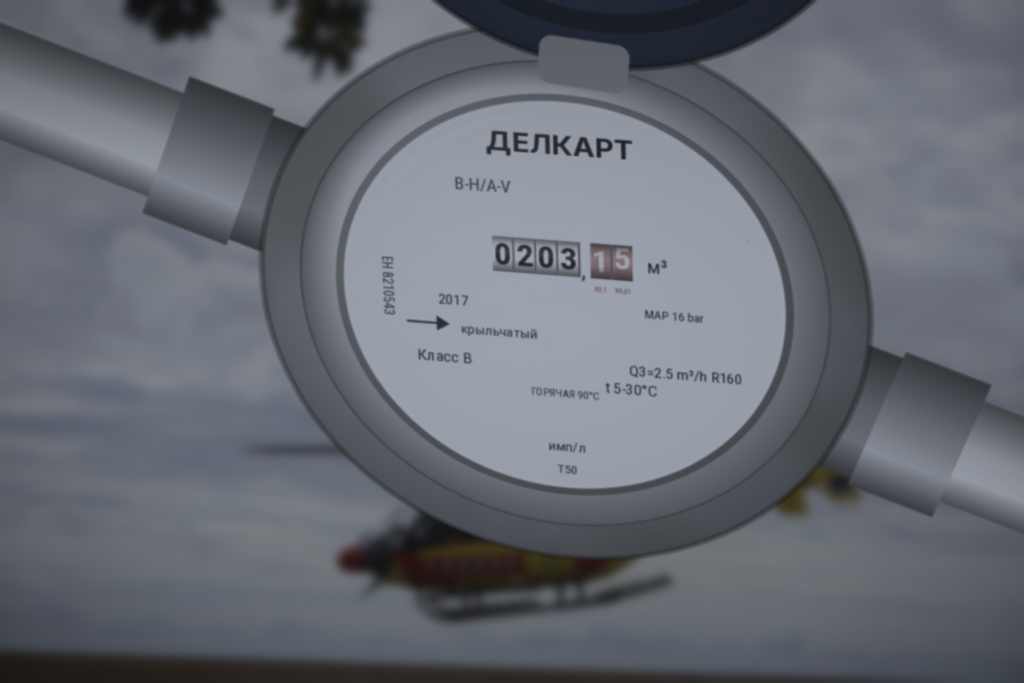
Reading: **203.15** m³
